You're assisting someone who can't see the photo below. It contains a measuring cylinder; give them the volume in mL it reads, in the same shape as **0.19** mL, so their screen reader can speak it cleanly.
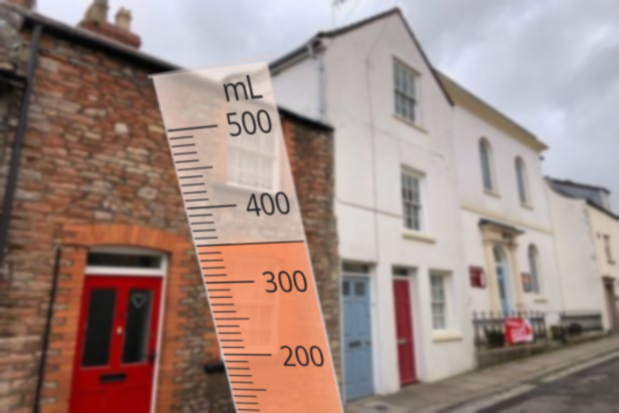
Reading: **350** mL
